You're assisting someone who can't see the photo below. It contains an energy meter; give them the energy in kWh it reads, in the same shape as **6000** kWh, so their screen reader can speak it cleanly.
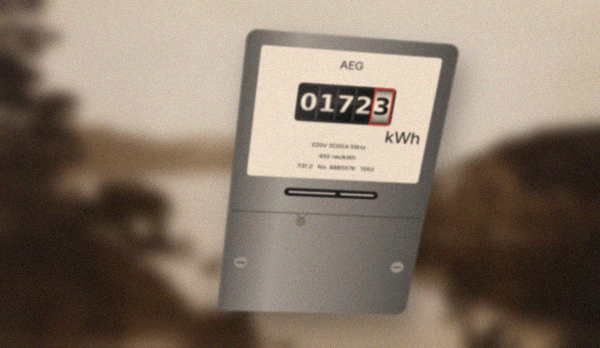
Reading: **172.3** kWh
